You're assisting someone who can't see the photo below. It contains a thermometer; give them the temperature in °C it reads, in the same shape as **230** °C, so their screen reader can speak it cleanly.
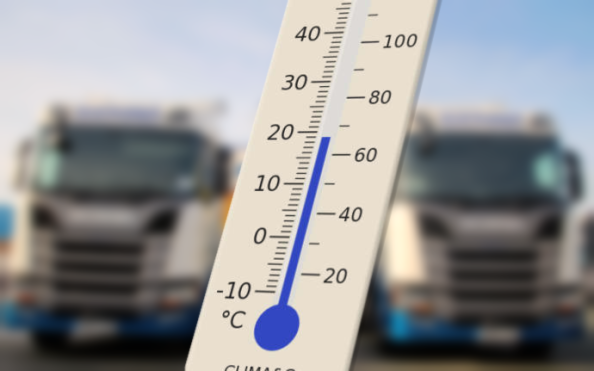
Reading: **19** °C
